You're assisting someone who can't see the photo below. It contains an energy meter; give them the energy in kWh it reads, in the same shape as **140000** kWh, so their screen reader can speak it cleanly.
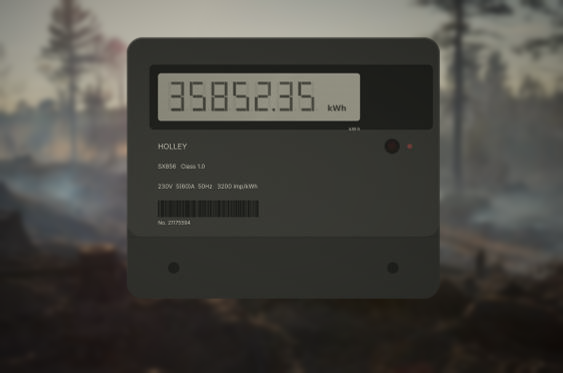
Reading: **35852.35** kWh
